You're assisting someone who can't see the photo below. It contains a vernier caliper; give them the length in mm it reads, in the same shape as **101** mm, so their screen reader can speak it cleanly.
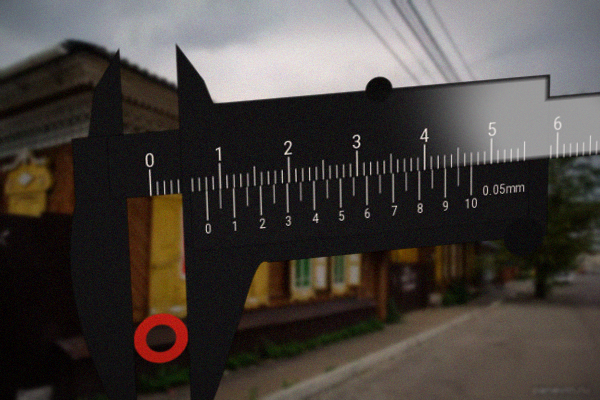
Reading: **8.0** mm
